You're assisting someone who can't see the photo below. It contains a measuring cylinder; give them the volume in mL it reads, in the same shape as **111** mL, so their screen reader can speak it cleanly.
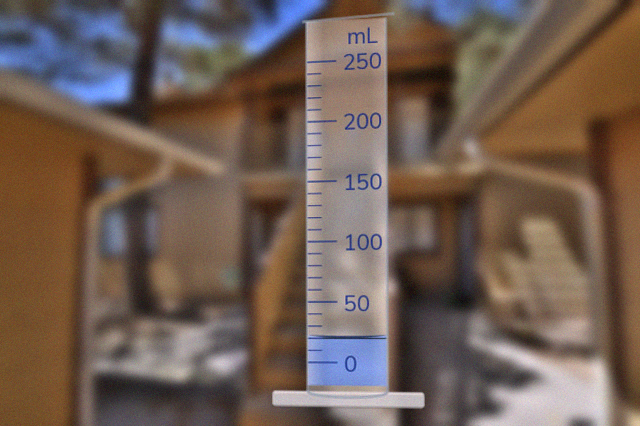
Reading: **20** mL
